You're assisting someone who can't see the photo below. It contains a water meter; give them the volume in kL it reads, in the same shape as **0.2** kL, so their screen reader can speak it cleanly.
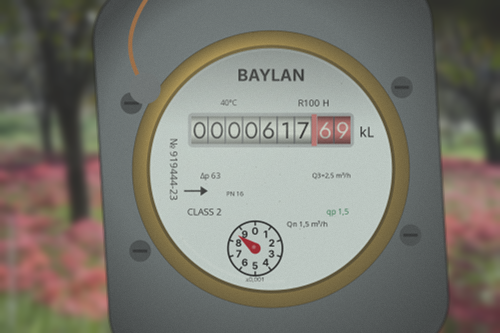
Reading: **617.698** kL
